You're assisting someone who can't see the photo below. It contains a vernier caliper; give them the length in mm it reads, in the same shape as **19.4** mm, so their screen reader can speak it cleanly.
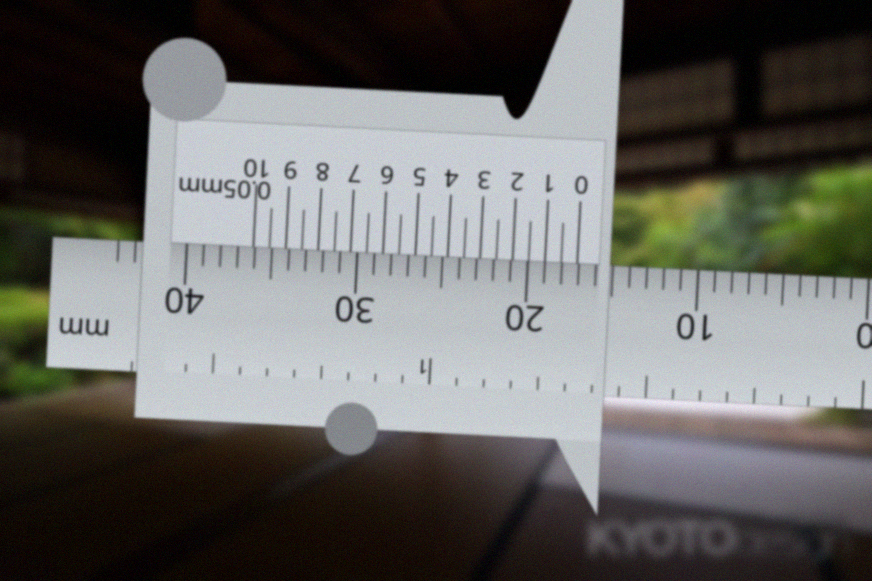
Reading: **17.1** mm
